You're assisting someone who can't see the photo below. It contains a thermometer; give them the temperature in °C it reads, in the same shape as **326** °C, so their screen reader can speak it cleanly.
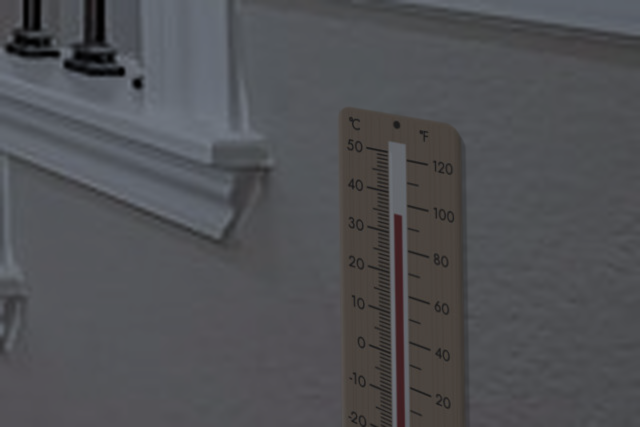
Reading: **35** °C
